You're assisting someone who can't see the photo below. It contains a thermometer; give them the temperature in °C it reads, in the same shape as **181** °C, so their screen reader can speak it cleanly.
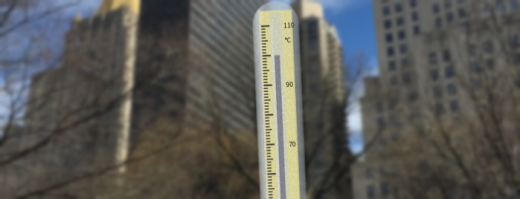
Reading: **100** °C
